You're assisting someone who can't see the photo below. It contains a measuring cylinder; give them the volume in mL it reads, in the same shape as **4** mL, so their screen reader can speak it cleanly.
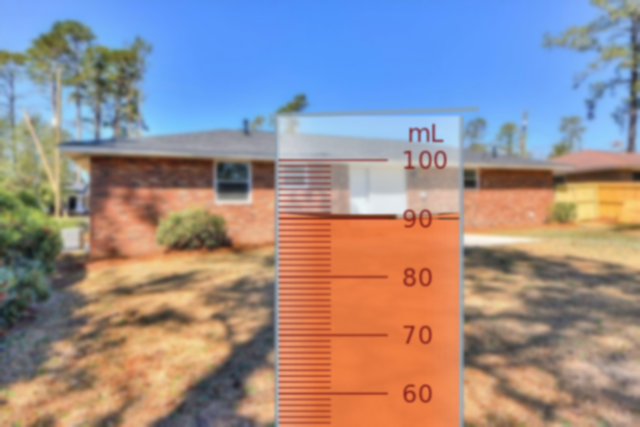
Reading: **90** mL
